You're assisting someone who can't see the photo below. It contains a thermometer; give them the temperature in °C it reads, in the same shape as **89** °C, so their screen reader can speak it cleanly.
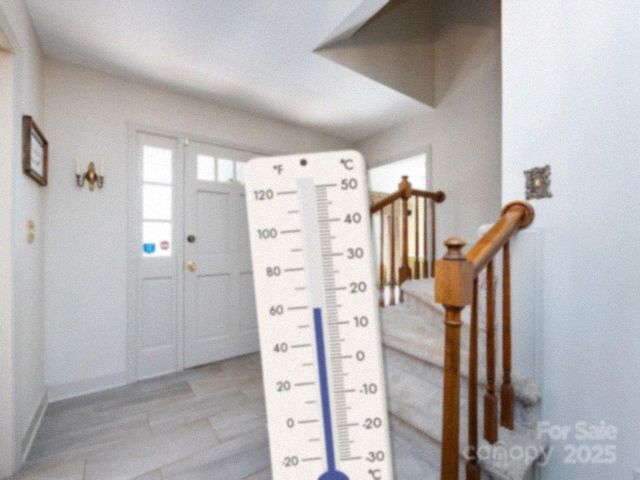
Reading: **15** °C
